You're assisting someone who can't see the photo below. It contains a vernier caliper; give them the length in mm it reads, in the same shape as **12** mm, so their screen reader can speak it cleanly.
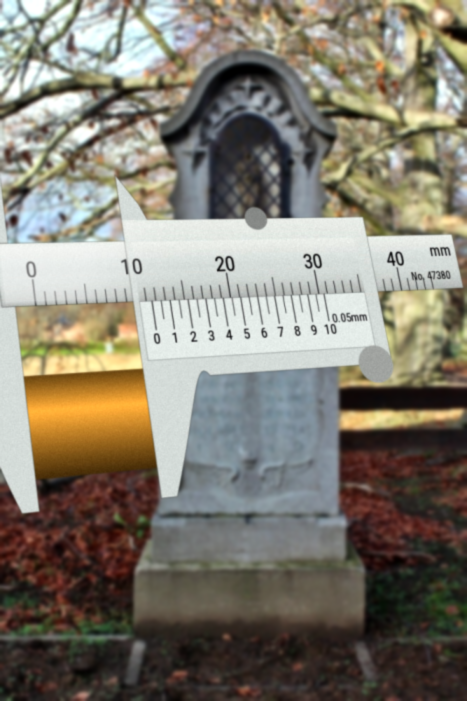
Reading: **11.6** mm
